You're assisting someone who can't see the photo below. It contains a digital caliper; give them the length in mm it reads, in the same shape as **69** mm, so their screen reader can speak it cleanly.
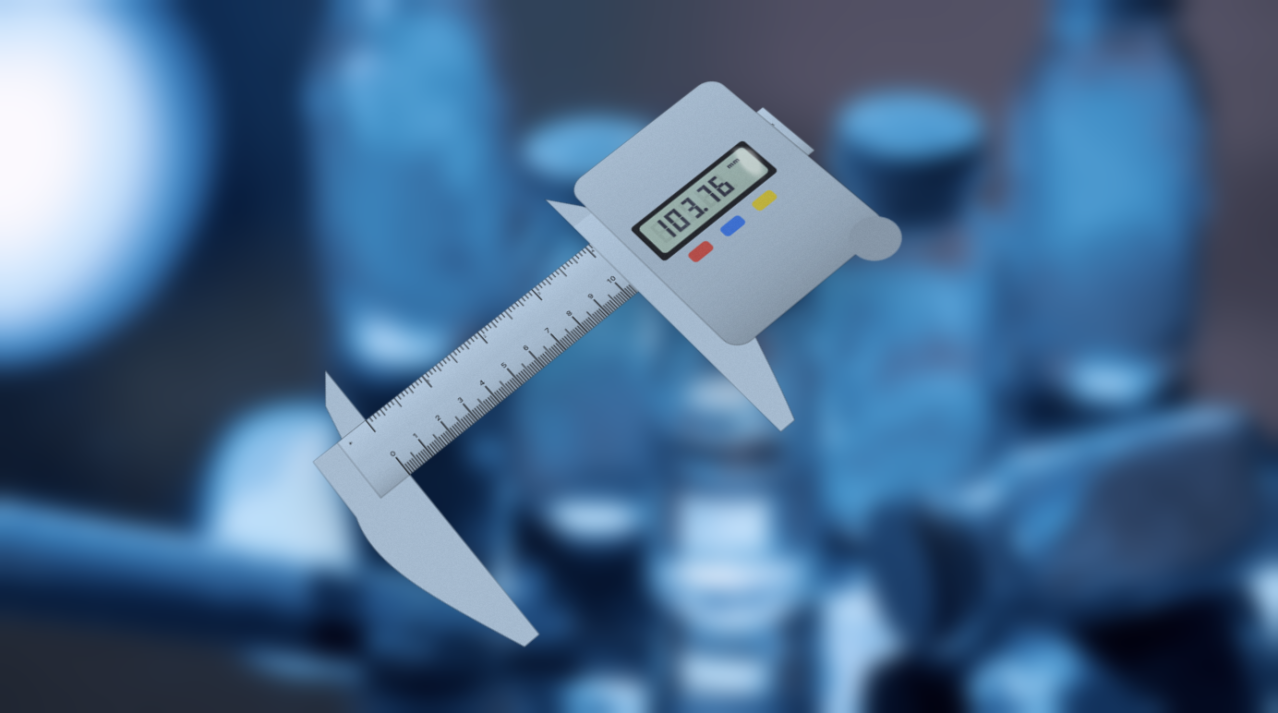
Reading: **103.76** mm
